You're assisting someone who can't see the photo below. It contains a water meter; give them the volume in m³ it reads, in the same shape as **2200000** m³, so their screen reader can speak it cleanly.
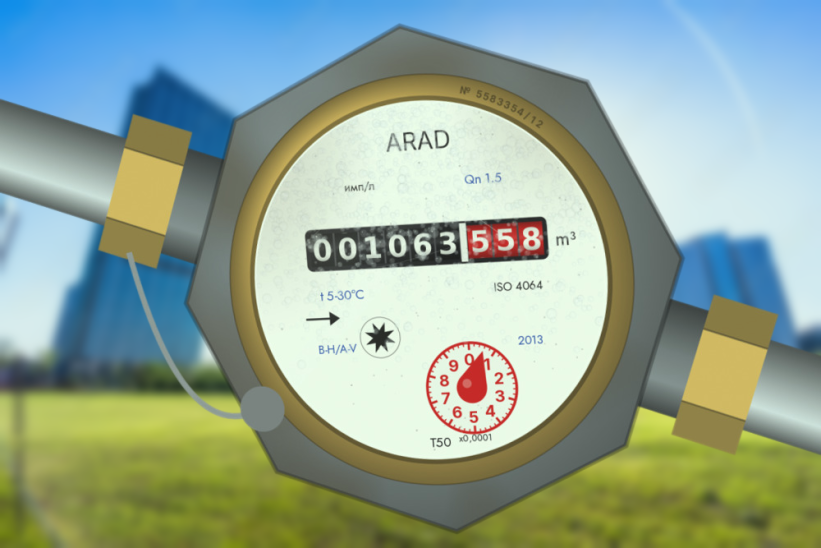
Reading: **1063.5580** m³
